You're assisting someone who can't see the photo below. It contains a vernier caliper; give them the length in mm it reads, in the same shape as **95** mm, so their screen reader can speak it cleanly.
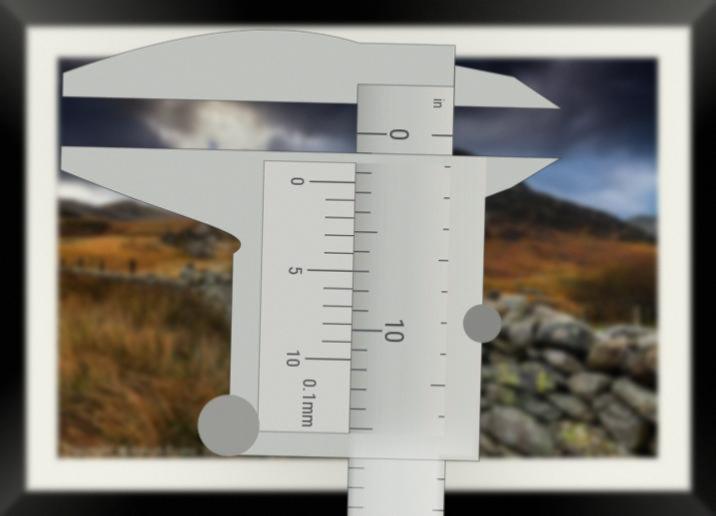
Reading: **2.5** mm
